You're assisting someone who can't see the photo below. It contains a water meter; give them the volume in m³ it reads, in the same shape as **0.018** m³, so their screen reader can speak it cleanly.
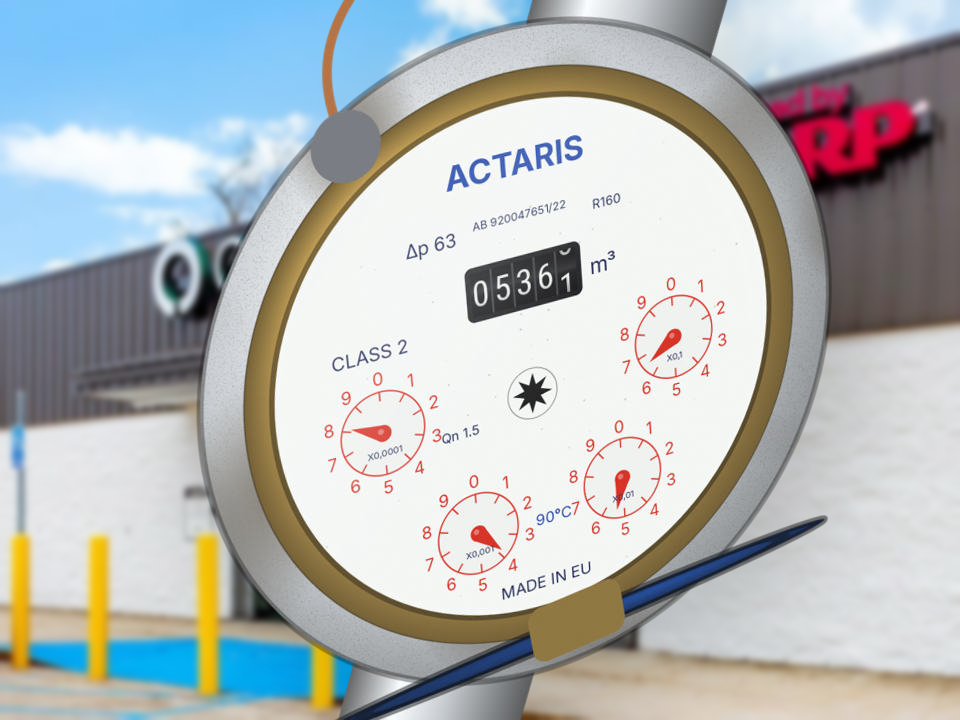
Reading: **5360.6538** m³
